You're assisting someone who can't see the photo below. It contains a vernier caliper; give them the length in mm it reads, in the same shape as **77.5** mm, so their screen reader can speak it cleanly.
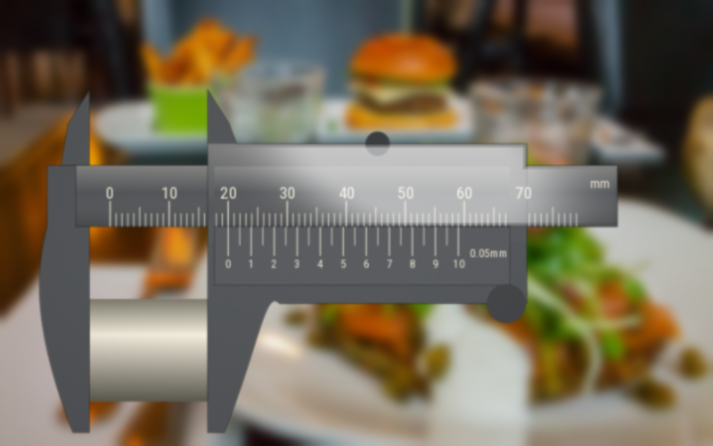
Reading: **20.0** mm
